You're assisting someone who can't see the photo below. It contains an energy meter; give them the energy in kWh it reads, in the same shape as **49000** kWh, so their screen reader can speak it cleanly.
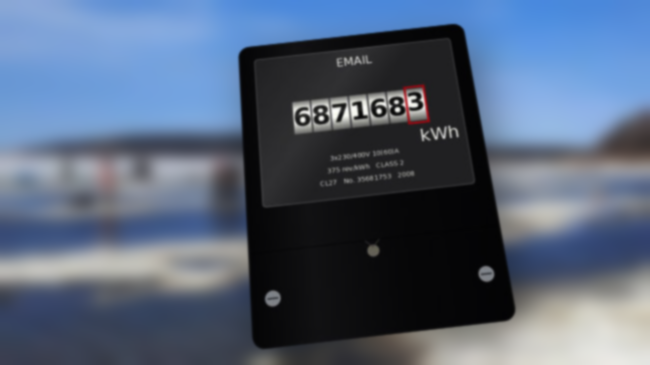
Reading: **687168.3** kWh
